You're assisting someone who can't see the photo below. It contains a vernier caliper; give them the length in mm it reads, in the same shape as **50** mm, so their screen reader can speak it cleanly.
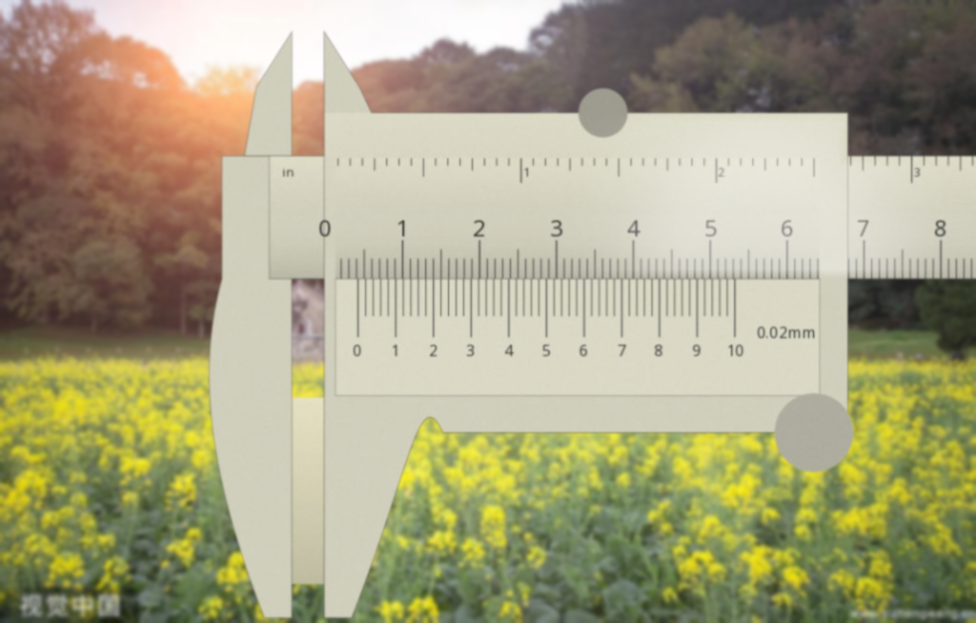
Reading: **4.2** mm
